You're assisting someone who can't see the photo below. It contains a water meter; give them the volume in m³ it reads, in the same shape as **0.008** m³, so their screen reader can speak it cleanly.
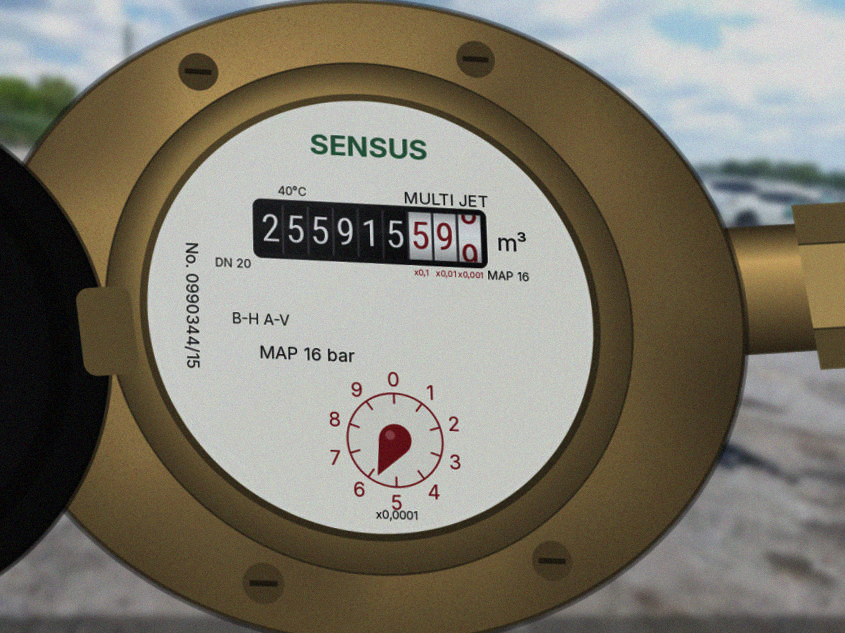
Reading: **255915.5985** m³
